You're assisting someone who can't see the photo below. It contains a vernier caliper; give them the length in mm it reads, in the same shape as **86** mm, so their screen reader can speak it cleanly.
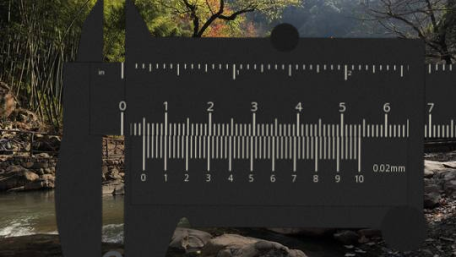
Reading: **5.0** mm
